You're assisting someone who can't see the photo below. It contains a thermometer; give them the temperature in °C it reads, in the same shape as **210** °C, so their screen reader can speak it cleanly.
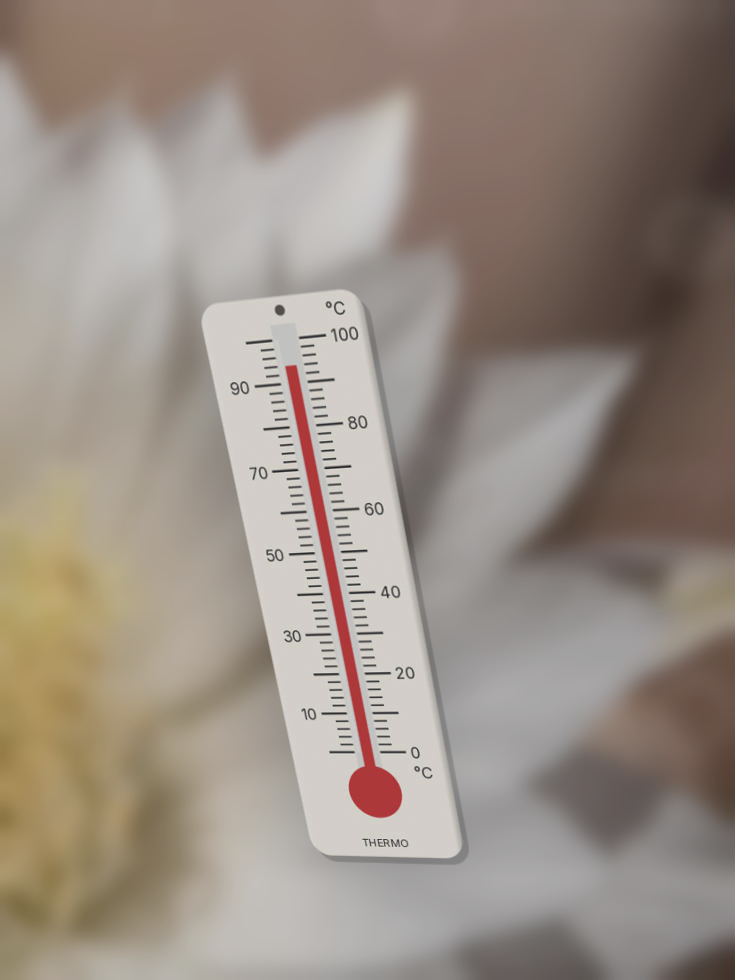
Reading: **94** °C
